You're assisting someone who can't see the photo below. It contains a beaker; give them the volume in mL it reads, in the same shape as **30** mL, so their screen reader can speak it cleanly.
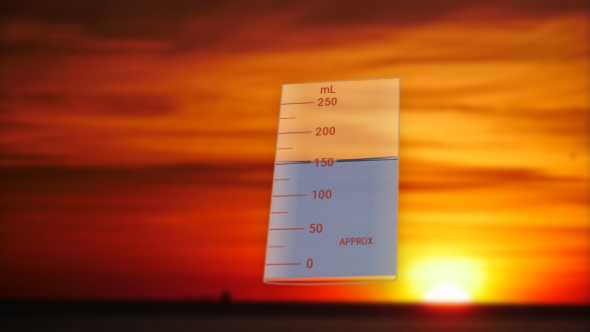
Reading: **150** mL
